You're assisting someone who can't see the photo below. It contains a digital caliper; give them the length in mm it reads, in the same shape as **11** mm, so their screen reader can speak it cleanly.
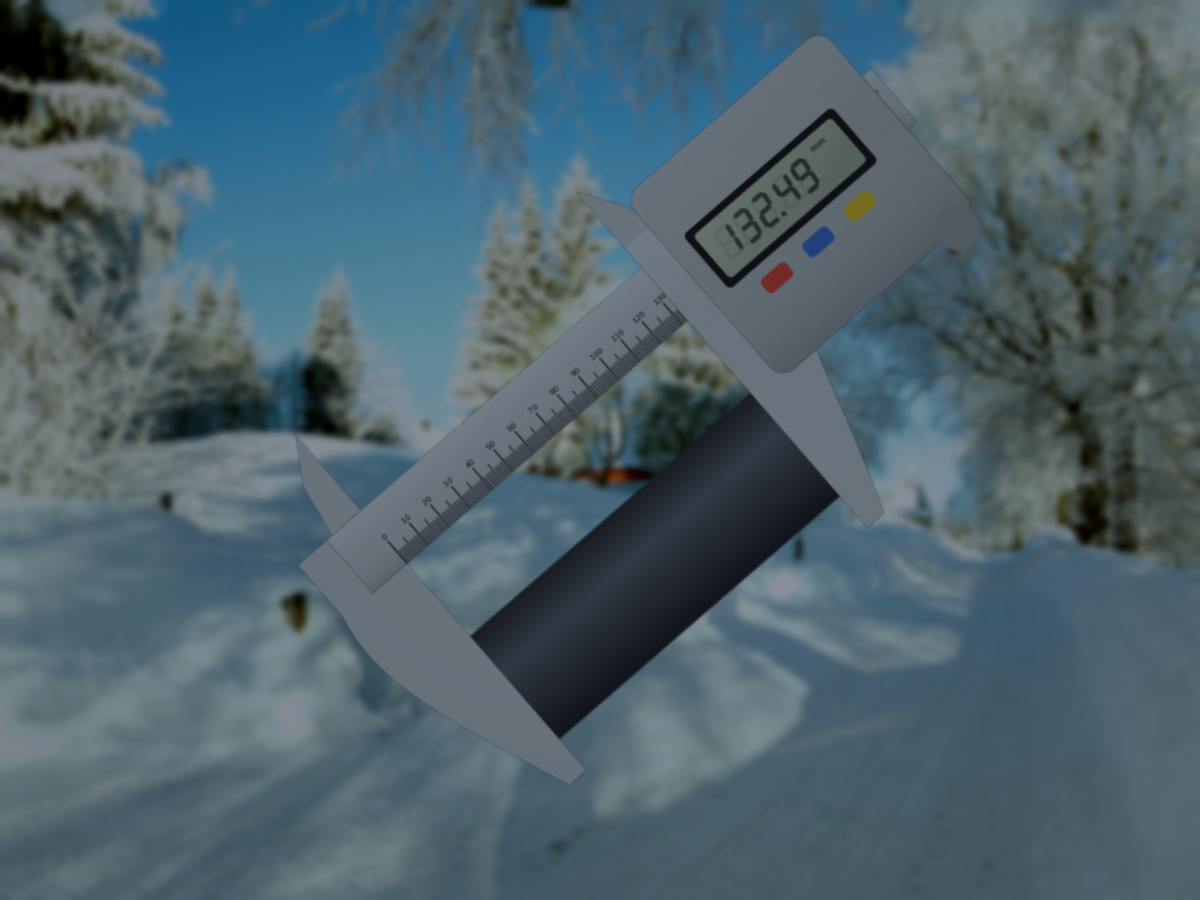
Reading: **132.49** mm
